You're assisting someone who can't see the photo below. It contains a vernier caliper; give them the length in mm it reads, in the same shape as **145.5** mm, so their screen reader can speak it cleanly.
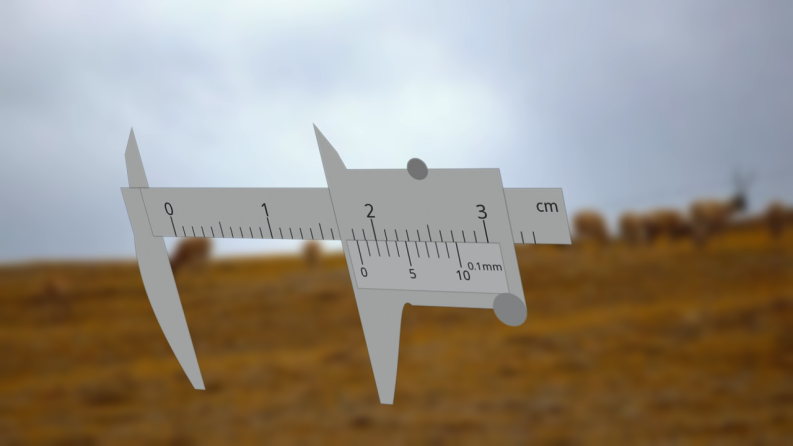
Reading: **18.2** mm
